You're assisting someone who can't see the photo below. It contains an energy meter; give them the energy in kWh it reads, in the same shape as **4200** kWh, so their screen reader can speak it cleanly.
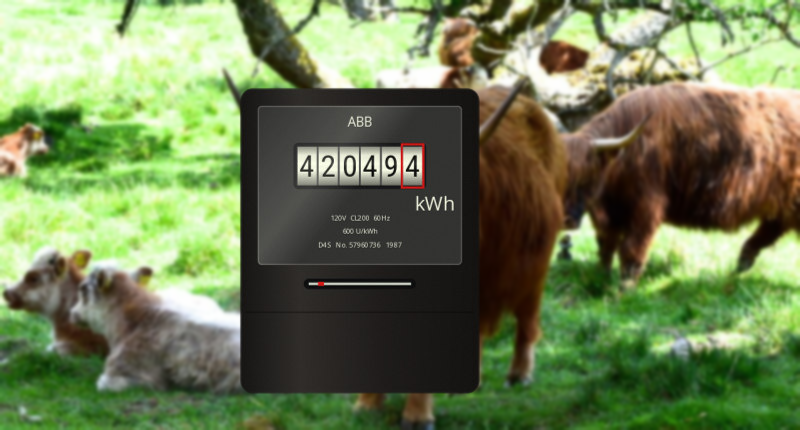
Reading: **42049.4** kWh
